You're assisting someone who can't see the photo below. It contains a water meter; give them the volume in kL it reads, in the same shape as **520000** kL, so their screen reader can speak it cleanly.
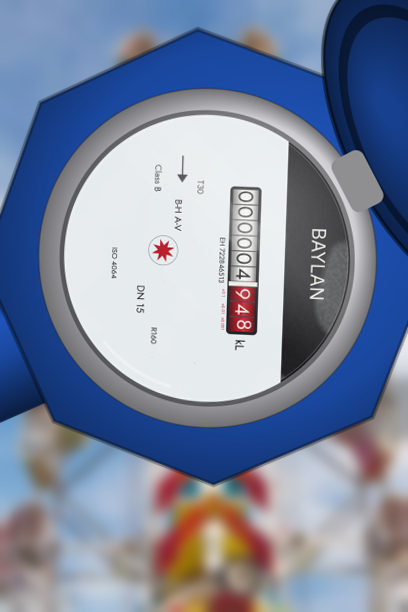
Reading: **4.948** kL
